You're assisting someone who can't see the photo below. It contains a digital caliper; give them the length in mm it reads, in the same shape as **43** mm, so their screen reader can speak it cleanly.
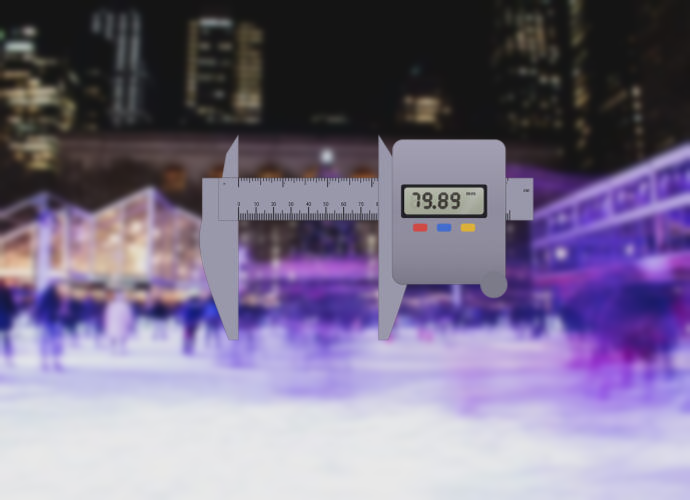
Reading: **79.89** mm
